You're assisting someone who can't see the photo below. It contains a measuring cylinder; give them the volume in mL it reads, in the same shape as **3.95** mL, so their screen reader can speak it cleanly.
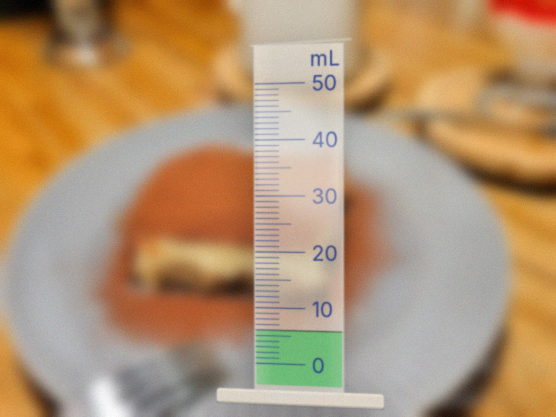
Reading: **6** mL
